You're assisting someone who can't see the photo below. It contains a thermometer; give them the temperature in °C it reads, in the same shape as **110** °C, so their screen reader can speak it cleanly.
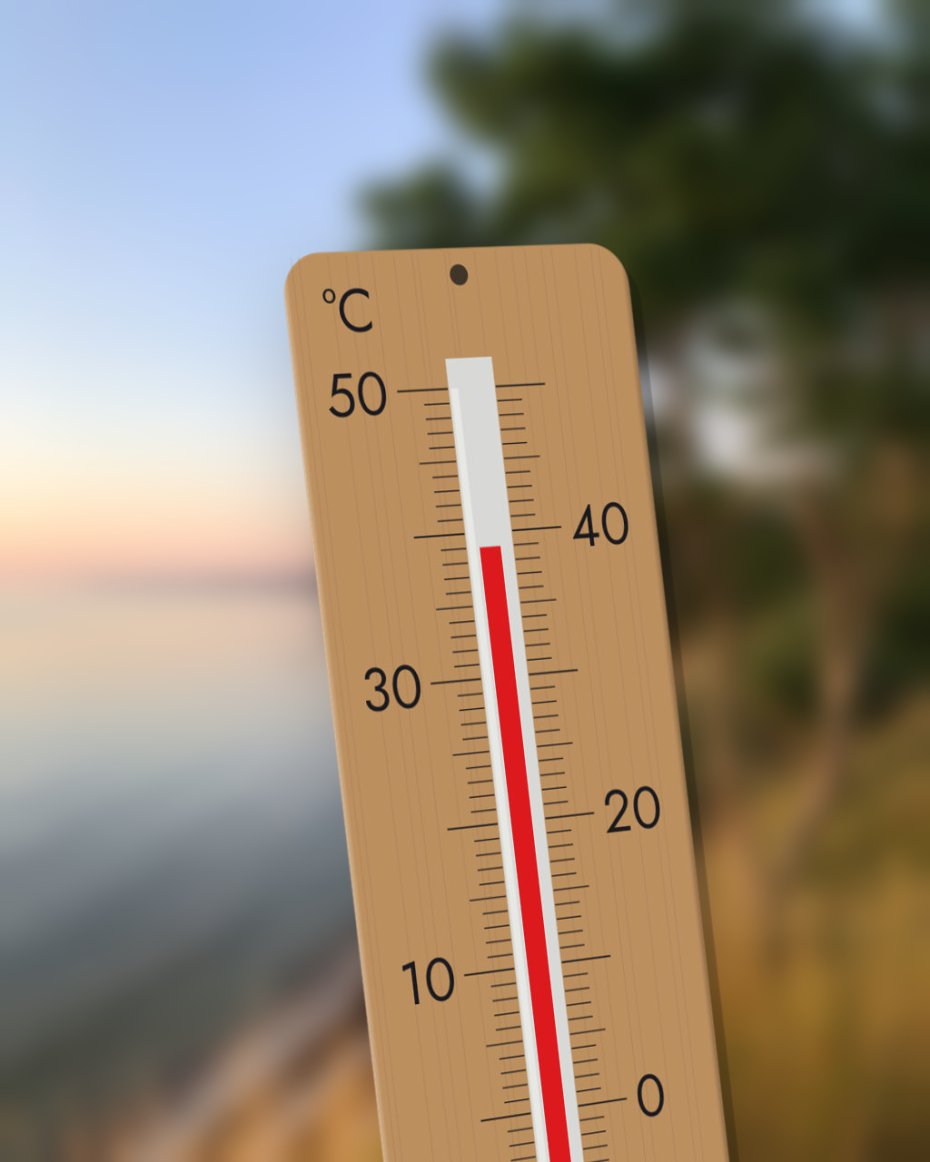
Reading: **39** °C
